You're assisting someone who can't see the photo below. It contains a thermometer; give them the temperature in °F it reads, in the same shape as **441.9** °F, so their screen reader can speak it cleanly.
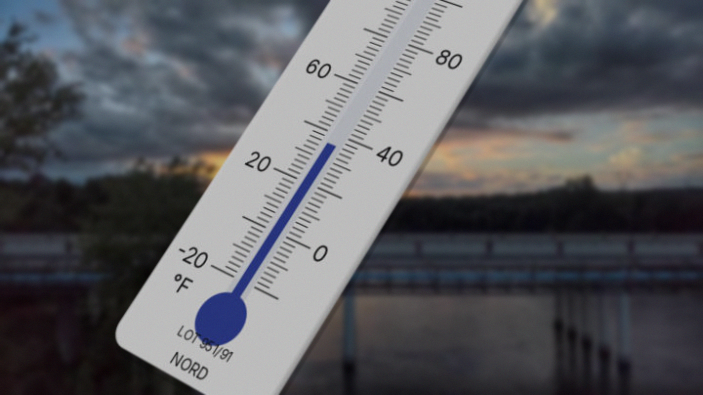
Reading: **36** °F
